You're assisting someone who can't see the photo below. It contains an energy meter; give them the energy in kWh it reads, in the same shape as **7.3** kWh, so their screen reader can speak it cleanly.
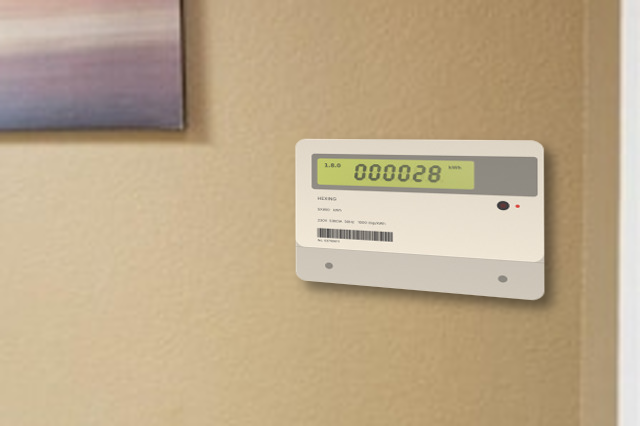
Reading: **28** kWh
